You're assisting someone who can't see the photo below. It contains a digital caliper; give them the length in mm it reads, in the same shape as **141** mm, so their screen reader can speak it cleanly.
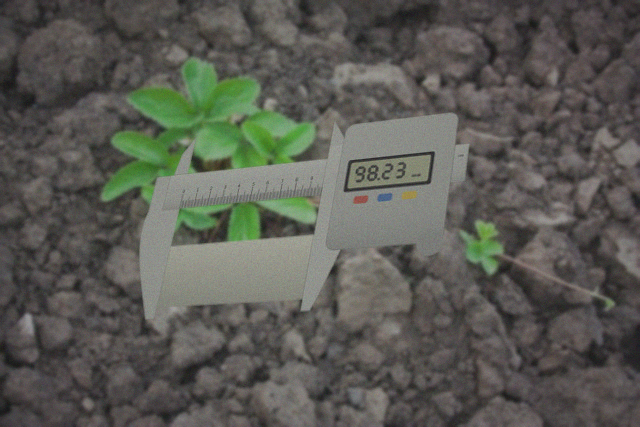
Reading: **98.23** mm
